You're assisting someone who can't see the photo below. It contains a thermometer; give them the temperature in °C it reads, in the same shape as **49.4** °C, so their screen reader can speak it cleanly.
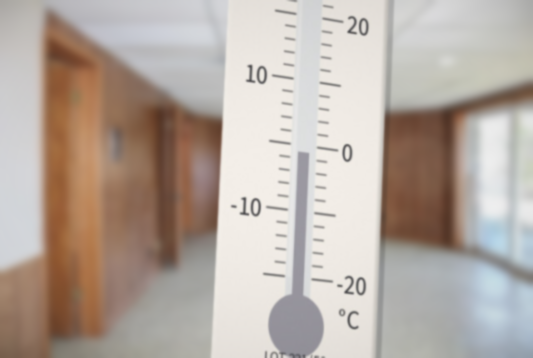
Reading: **-1** °C
